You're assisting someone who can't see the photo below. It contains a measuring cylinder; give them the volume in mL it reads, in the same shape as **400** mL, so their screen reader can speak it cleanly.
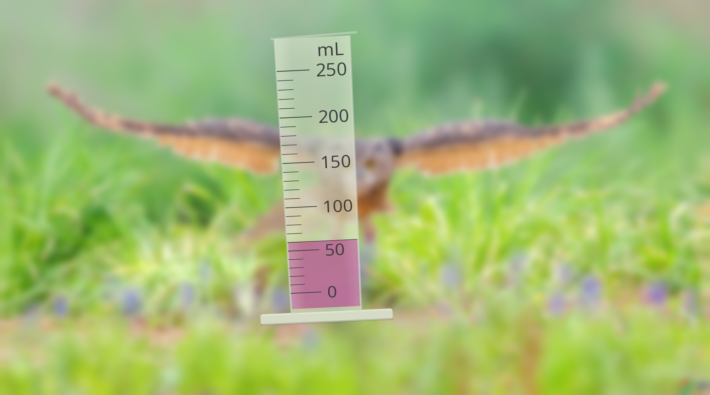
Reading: **60** mL
